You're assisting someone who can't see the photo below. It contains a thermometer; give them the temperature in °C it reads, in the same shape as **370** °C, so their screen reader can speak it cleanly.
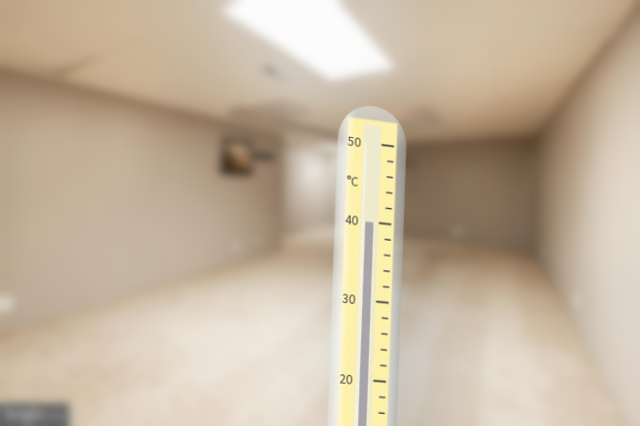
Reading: **40** °C
